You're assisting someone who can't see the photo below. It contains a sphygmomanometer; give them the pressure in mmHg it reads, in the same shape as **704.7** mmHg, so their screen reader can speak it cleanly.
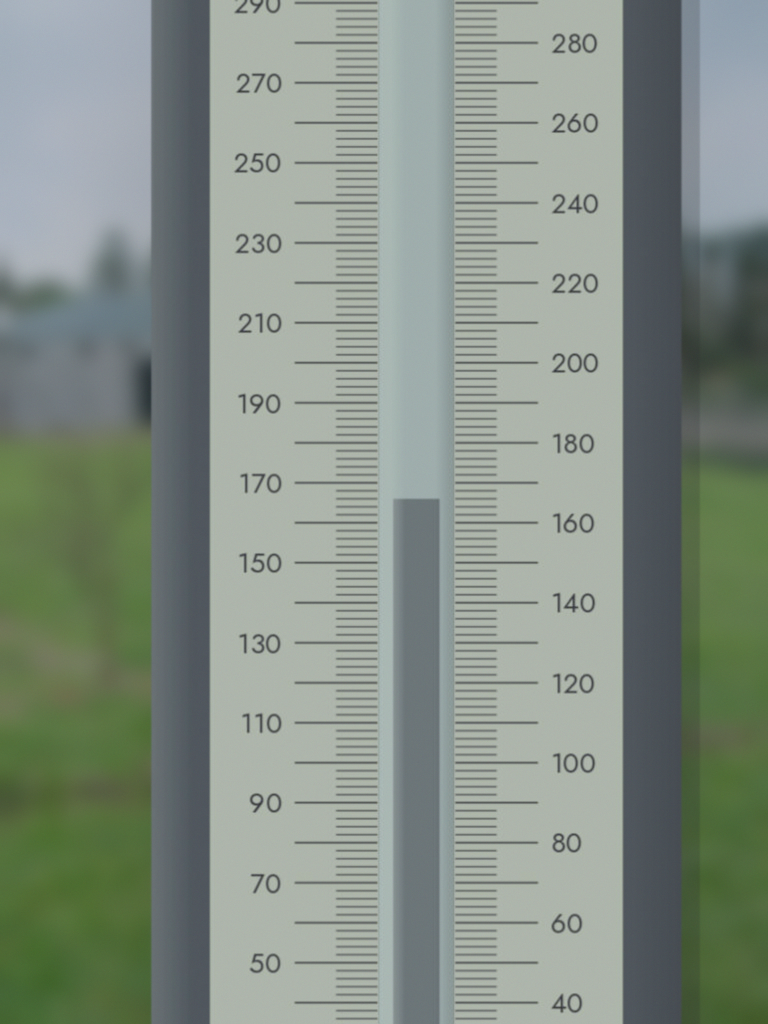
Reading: **166** mmHg
